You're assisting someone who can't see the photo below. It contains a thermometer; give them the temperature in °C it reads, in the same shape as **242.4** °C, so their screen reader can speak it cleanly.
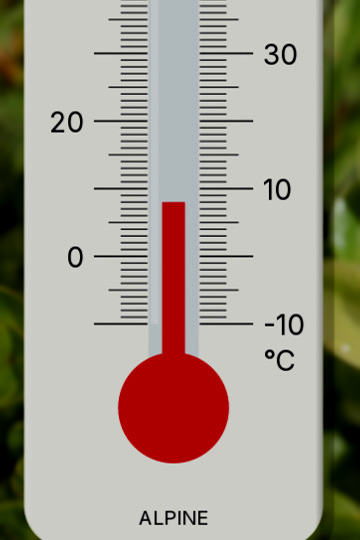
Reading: **8** °C
